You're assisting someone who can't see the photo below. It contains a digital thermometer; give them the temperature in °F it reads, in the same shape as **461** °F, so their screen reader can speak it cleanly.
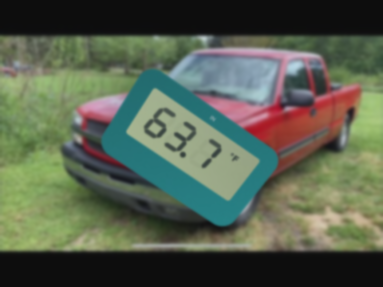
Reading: **63.7** °F
